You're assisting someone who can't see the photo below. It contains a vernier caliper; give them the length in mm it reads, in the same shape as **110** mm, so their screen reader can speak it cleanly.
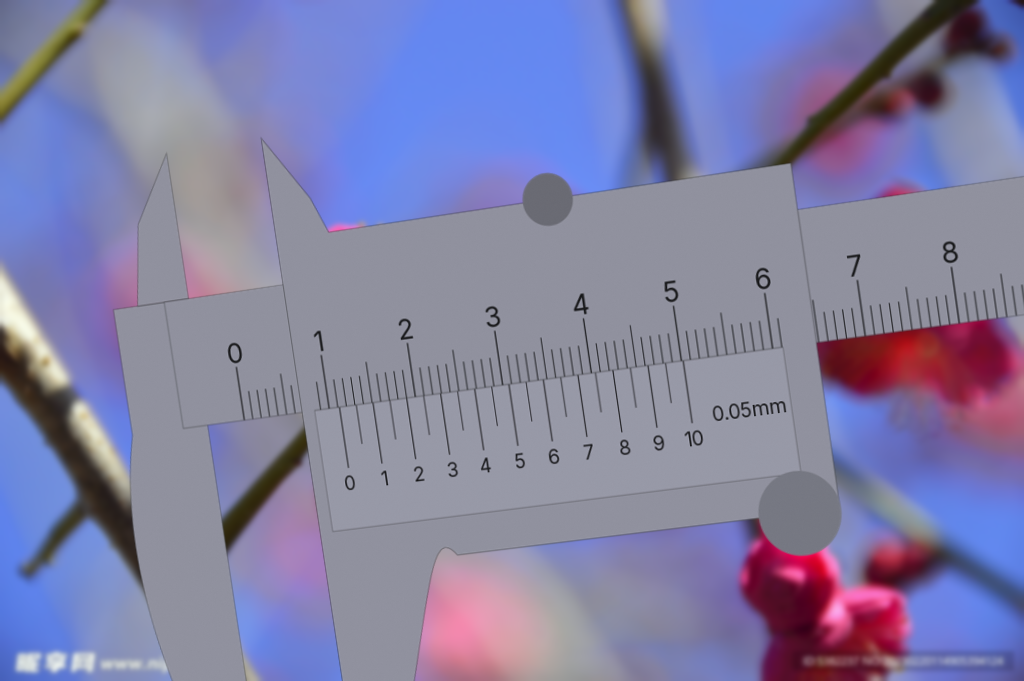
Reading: **11.2** mm
